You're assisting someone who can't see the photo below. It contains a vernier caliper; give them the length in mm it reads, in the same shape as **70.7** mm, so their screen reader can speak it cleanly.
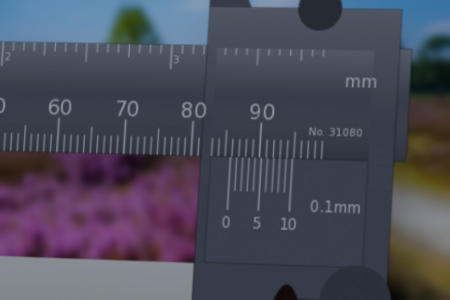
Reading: **85.8** mm
